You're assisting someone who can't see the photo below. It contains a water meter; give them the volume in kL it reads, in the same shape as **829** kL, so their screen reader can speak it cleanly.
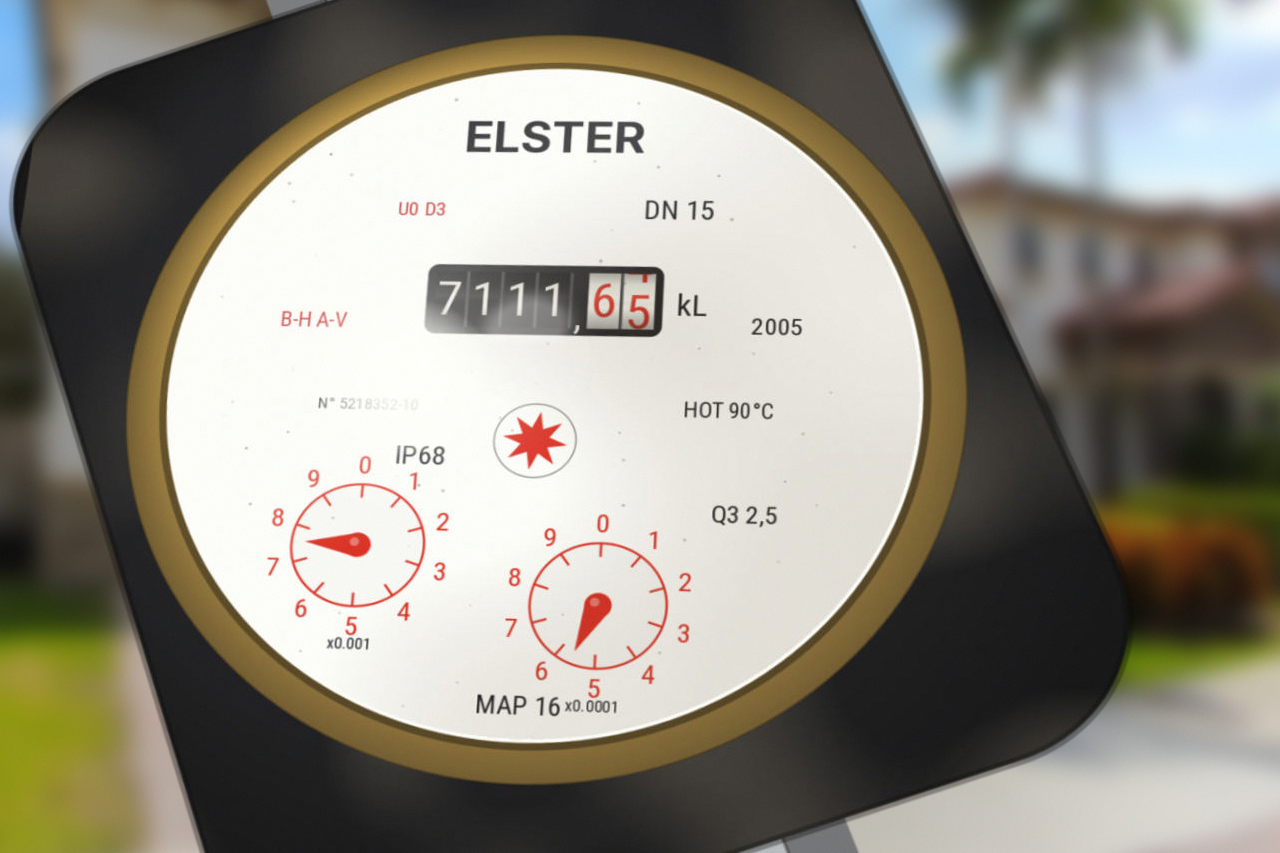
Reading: **7111.6475** kL
